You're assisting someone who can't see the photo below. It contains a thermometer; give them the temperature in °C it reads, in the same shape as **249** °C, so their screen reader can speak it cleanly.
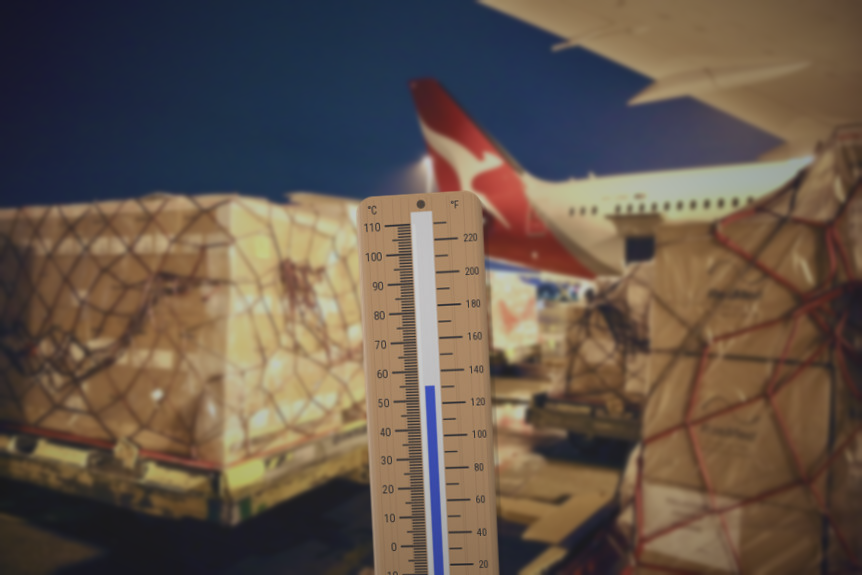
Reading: **55** °C
